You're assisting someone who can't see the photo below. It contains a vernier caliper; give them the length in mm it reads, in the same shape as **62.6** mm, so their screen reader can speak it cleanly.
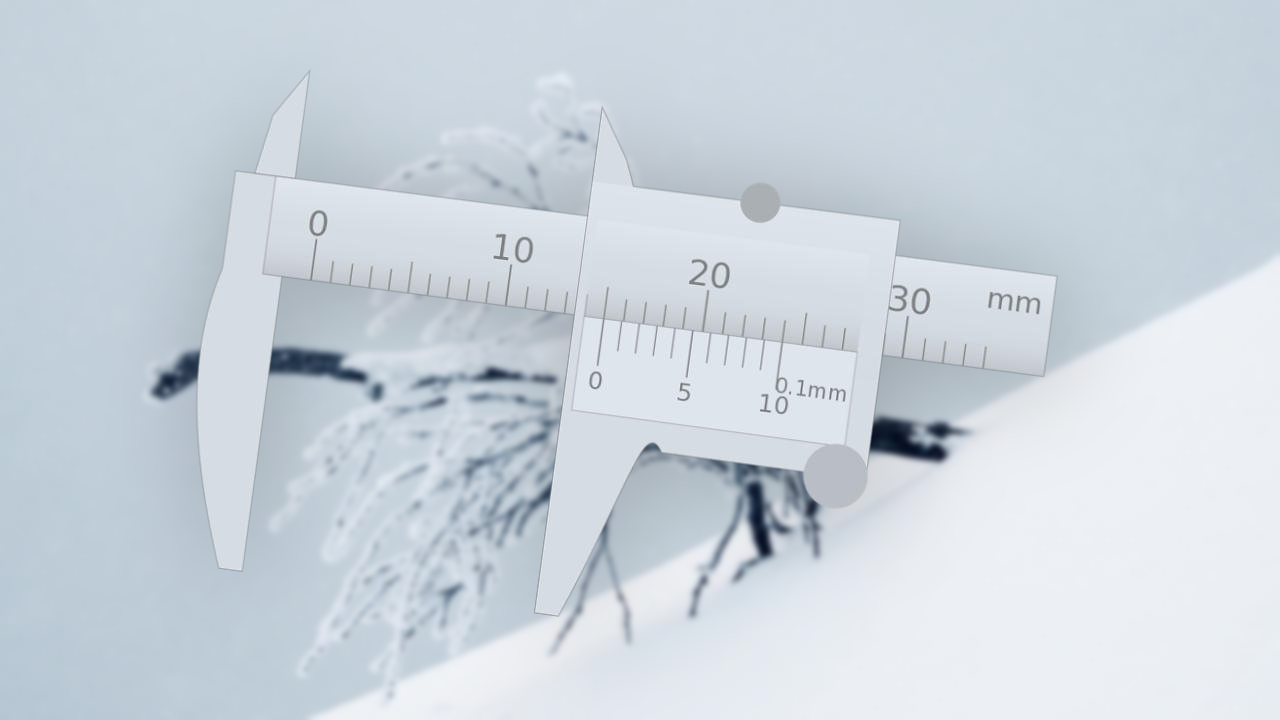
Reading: **15.0** mm
